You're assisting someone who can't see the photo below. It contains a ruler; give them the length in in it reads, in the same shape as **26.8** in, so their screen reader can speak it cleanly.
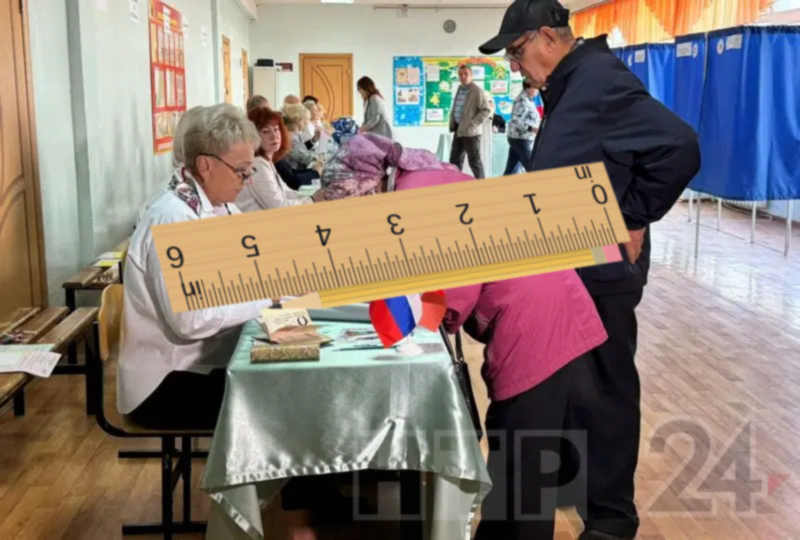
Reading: **5** in
